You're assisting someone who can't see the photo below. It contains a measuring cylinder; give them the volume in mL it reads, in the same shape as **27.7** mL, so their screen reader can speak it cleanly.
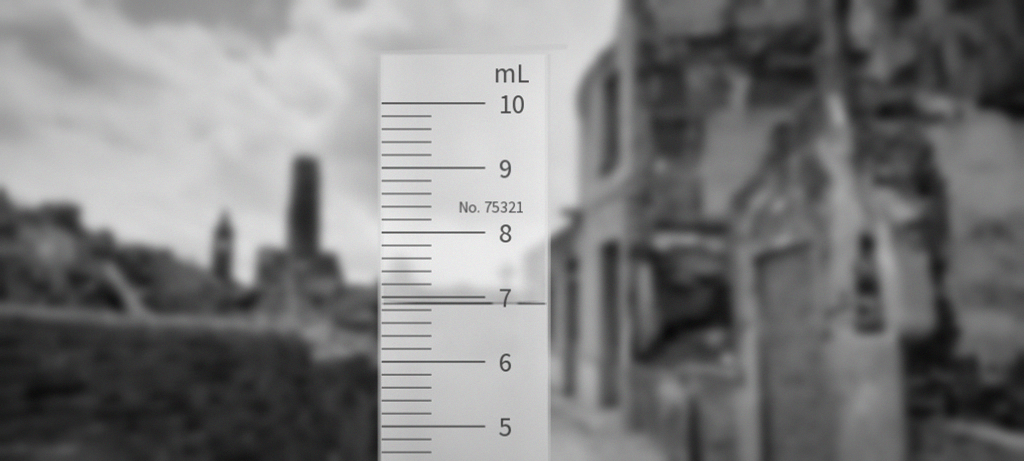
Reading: **6.9** mL
